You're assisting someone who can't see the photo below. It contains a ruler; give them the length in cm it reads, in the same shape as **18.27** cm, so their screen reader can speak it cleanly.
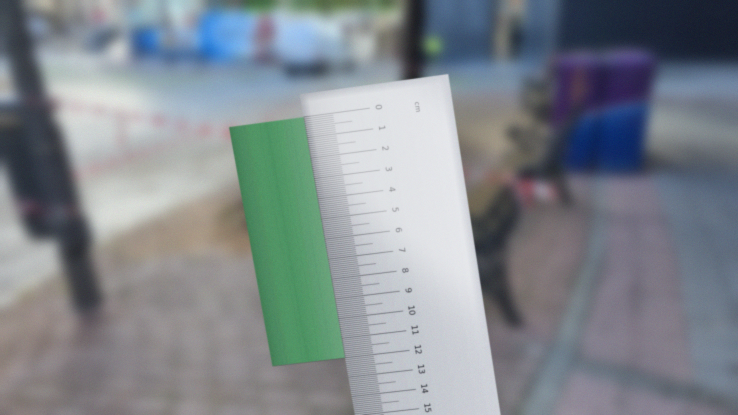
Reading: **12** cm
